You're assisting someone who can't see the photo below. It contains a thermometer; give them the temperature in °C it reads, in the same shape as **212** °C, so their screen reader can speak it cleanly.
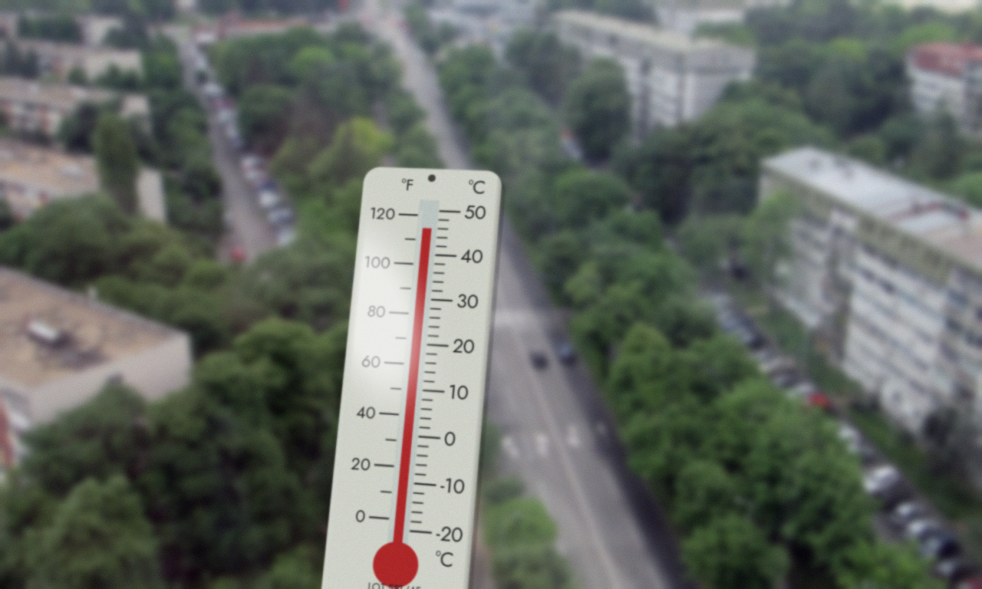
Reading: **46** °C
